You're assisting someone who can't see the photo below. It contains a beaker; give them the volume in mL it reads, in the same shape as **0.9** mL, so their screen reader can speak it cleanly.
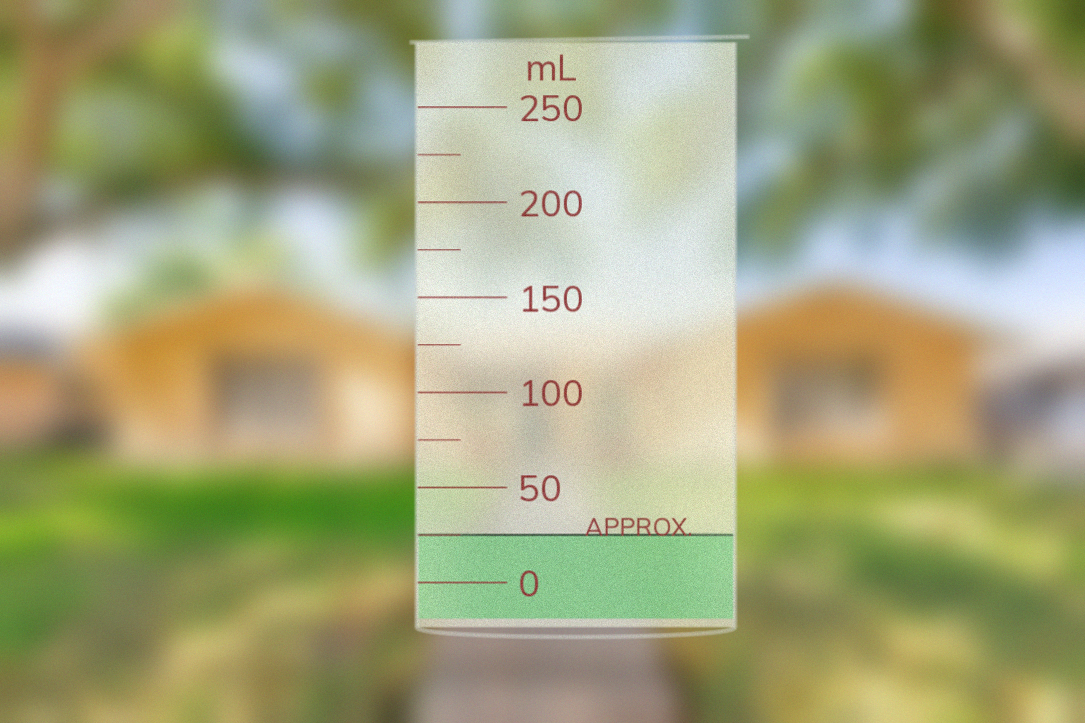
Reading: **25** mL
